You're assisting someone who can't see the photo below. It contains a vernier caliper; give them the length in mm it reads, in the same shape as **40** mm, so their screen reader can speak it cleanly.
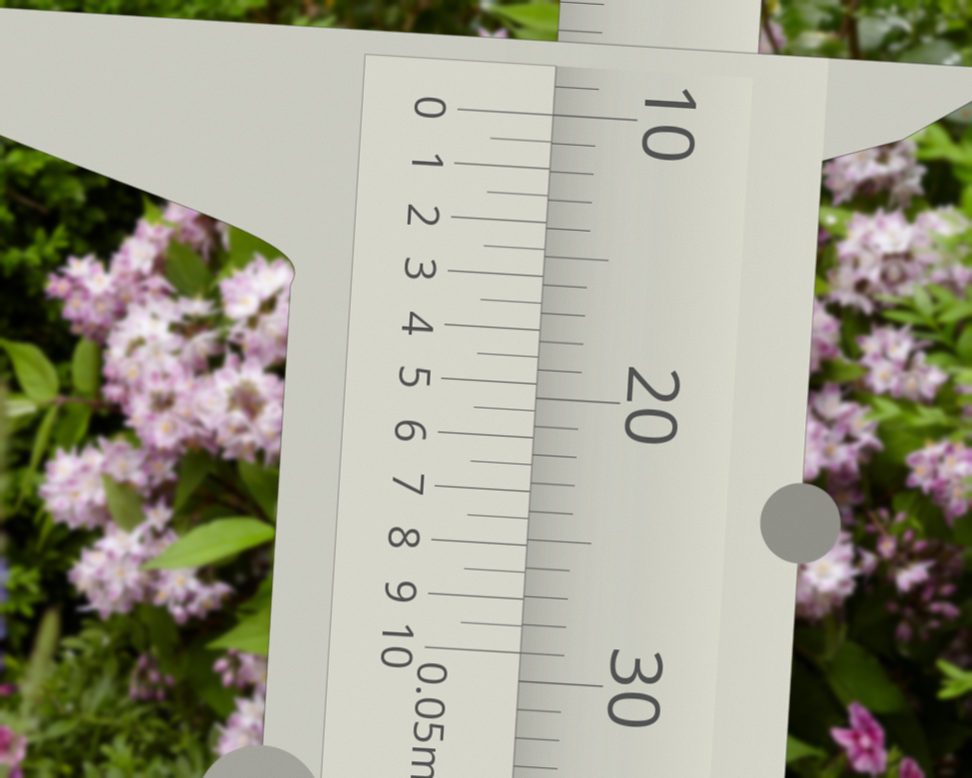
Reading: **10.00** mm
